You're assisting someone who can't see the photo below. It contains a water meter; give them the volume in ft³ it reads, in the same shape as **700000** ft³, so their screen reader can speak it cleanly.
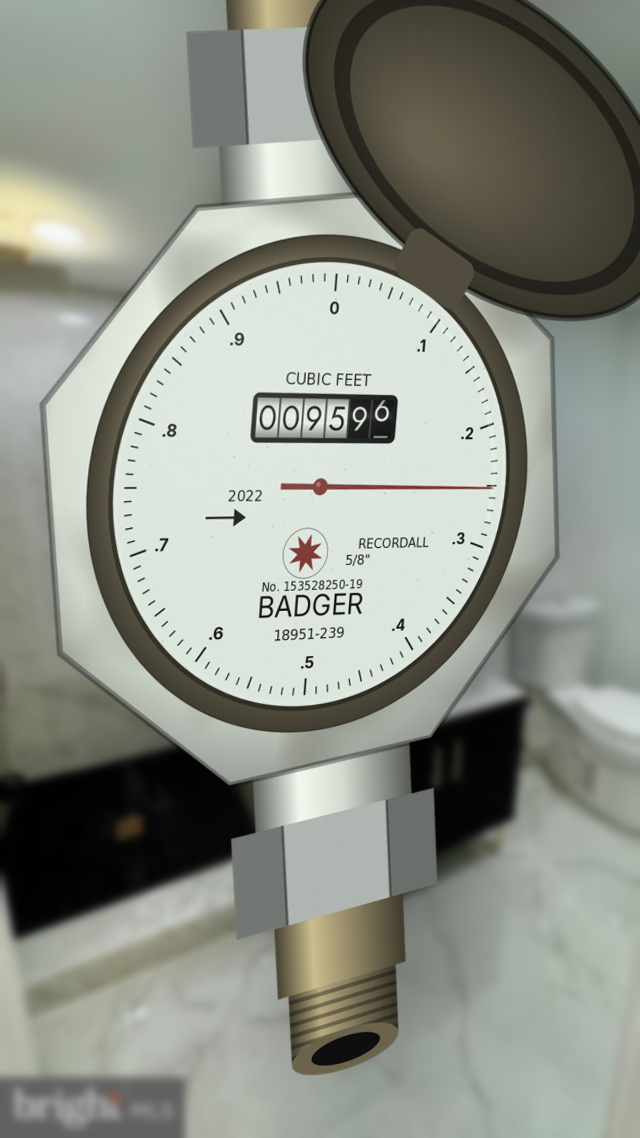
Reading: **9596.25** ft³
